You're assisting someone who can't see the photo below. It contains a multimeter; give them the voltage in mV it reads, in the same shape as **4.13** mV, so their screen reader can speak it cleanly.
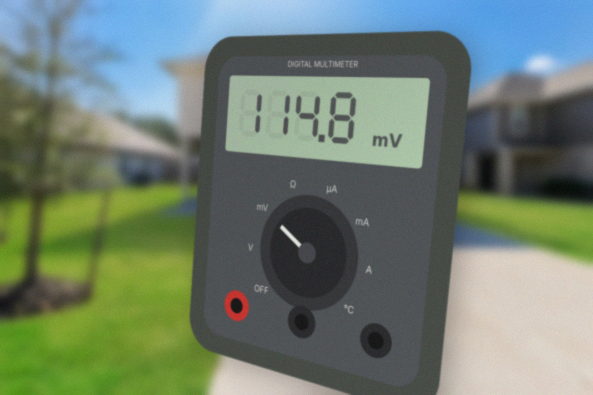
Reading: **114.8** mV
